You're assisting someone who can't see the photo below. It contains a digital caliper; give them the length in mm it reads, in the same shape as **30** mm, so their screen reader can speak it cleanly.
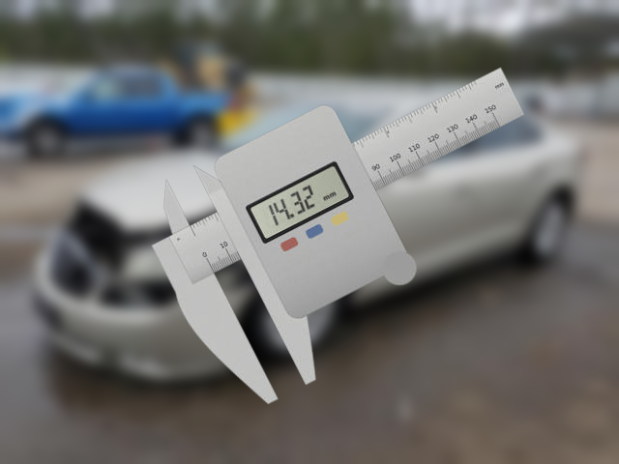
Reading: **14.32** mm
